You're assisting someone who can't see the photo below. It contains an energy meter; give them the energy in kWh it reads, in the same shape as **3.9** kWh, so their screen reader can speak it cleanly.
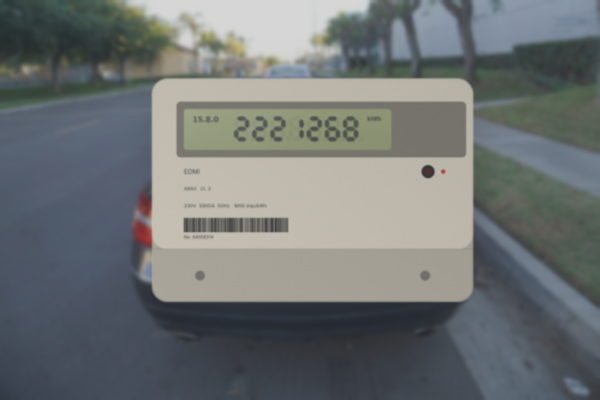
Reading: **2221268** kWh
